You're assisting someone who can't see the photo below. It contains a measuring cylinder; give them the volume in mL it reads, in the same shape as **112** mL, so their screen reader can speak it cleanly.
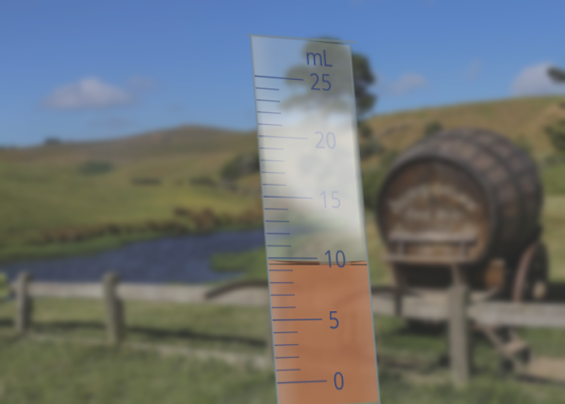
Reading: **9.5** mL
